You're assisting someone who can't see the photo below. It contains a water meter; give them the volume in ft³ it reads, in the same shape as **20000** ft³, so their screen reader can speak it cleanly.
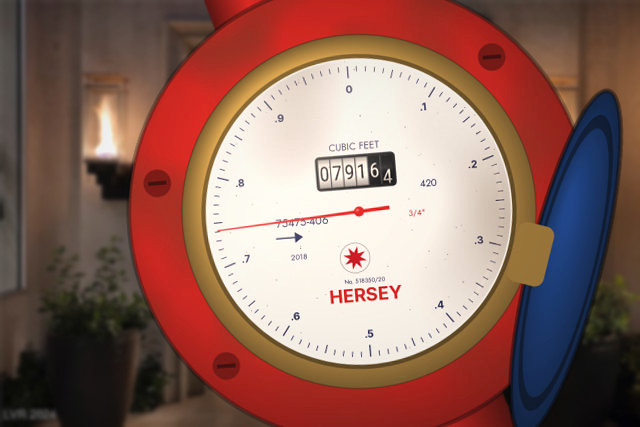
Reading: **79163.74** ft³
